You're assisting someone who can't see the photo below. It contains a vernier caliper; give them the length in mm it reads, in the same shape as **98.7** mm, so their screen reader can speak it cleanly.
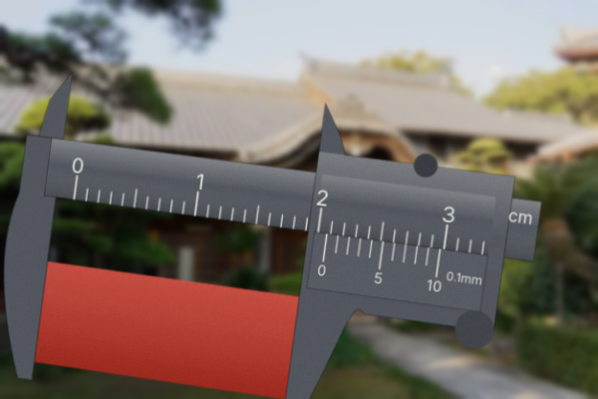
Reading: **20.7** mm
